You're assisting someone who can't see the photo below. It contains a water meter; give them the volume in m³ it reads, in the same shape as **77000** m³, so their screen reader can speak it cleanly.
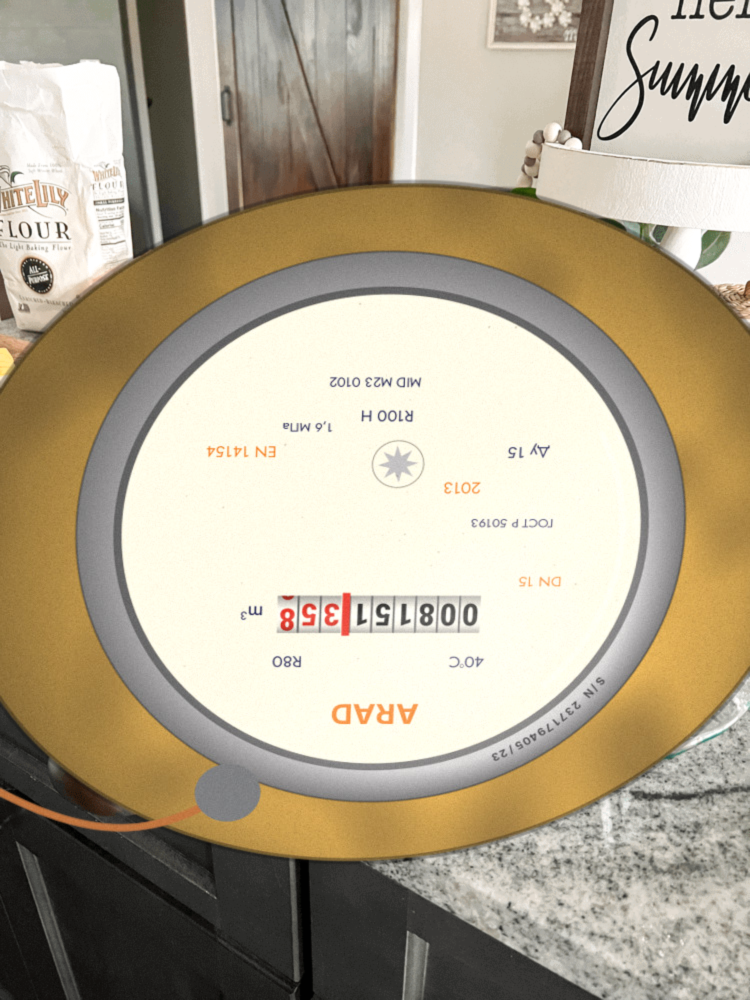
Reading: **8151.358** m³
